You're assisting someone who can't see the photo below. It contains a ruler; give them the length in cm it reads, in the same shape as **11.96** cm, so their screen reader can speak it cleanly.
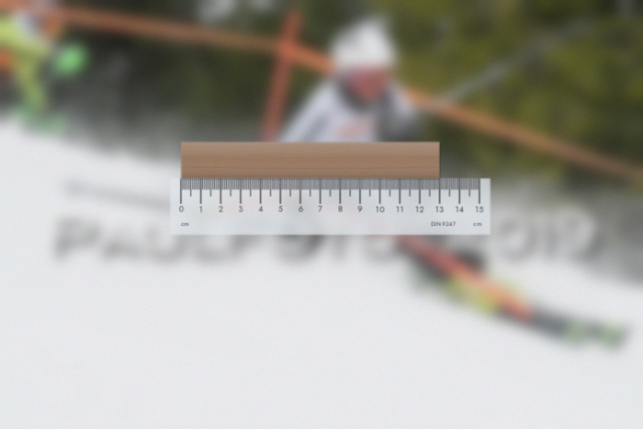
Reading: **13** cm
